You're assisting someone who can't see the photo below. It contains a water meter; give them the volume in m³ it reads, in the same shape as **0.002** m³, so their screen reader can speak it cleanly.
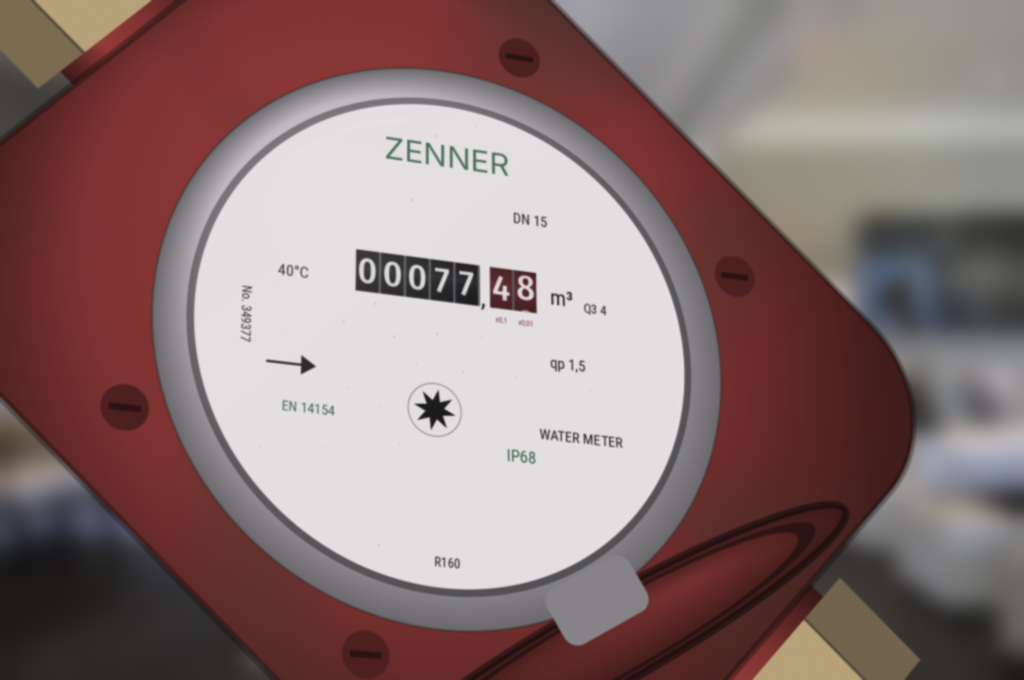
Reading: **77.48** m³
